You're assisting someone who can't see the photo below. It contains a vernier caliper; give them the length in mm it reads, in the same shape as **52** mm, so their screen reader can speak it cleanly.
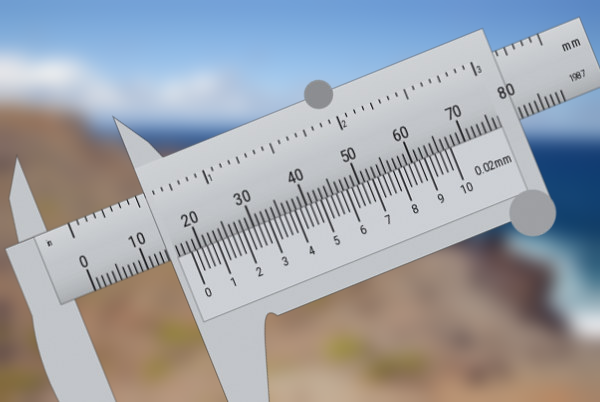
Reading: **18.2** mm
